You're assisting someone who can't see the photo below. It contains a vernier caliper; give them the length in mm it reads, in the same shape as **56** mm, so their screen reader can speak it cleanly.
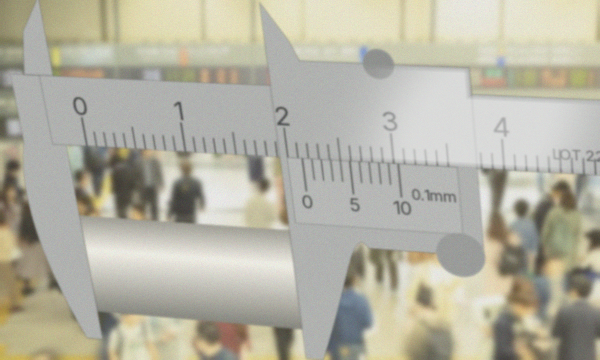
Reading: **21.4** mm
